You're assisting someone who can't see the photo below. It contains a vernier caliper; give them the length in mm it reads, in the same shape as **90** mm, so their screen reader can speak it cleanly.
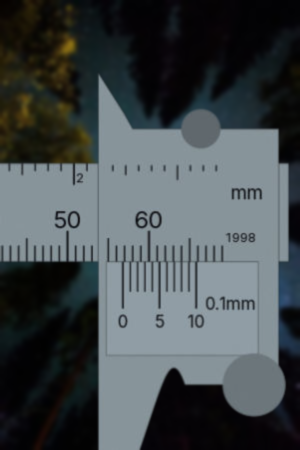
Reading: **56.8** mm
